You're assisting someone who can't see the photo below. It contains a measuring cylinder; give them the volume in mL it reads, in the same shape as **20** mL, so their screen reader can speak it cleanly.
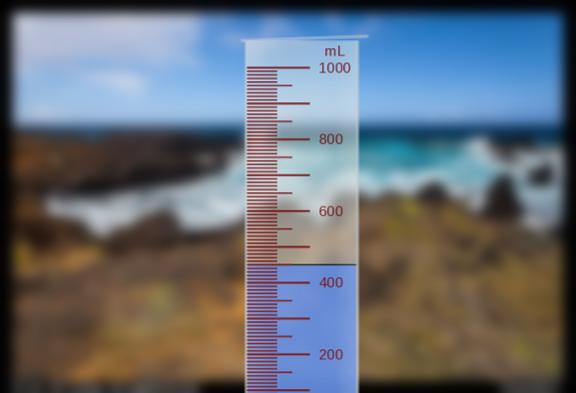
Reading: **450** mL
